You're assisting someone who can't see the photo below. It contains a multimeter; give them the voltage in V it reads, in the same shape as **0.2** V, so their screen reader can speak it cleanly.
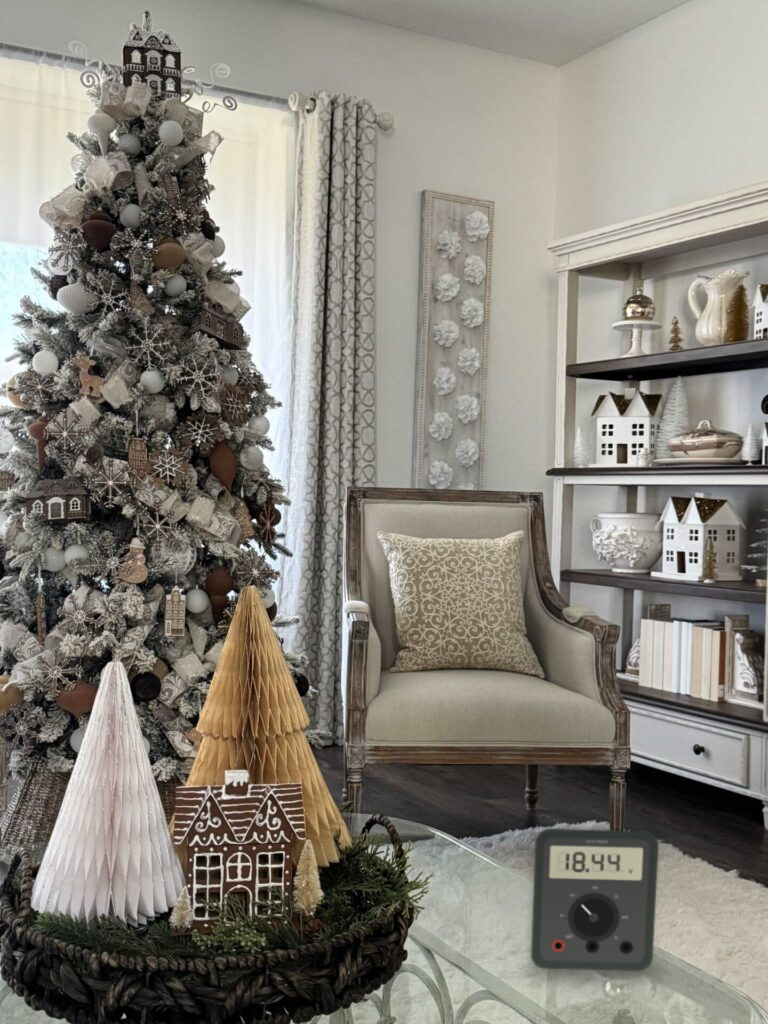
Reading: **18.44** V
